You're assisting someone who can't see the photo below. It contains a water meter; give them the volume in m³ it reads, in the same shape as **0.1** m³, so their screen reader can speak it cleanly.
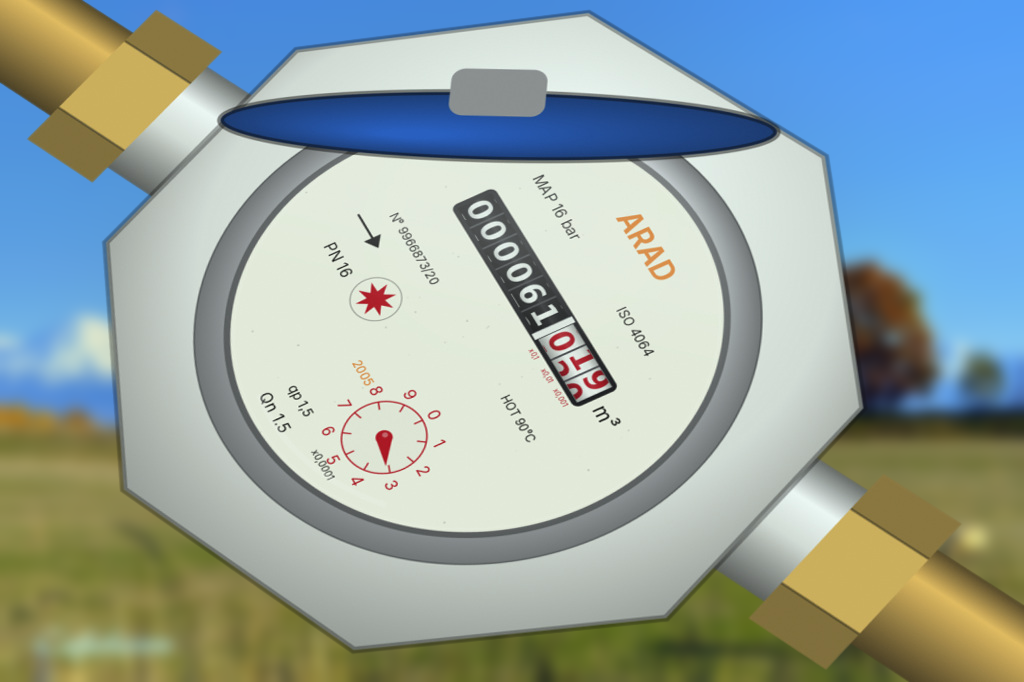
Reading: **61.0193** m³
